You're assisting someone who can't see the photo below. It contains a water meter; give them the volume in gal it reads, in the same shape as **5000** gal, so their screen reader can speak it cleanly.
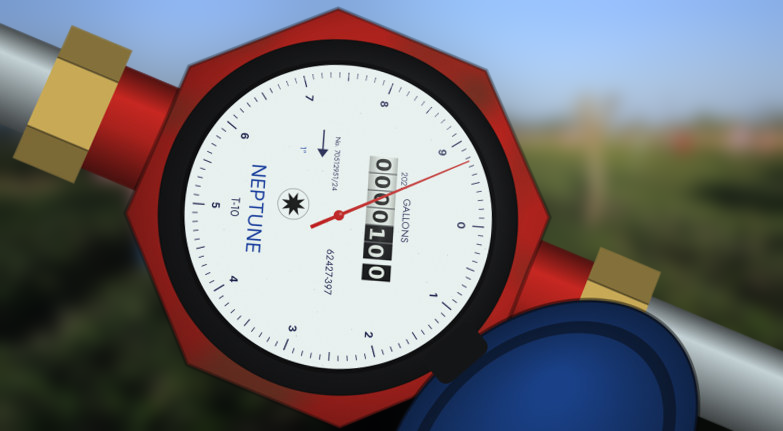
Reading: **99.2** gal
